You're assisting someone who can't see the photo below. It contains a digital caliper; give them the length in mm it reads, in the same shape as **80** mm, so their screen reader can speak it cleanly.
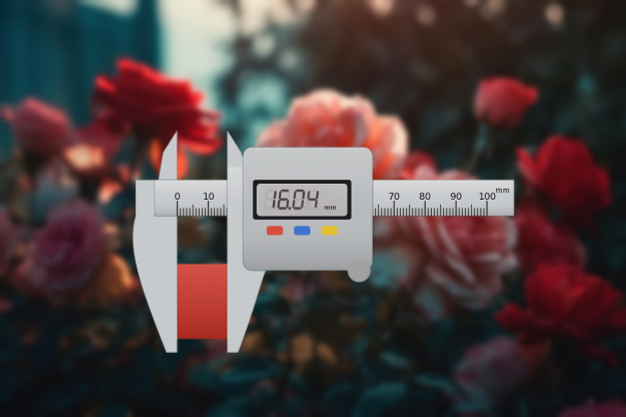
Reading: **16.04** mm
